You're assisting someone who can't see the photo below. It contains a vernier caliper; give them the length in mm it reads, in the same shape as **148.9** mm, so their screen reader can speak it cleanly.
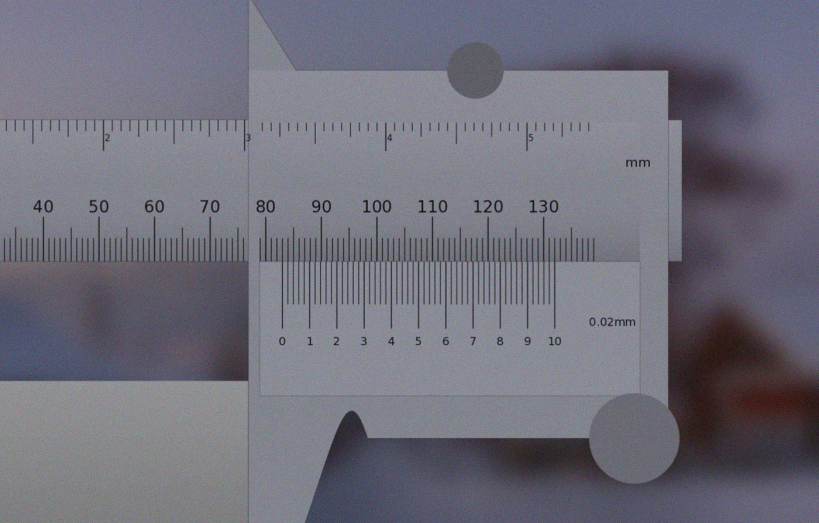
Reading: **83.0** mm
